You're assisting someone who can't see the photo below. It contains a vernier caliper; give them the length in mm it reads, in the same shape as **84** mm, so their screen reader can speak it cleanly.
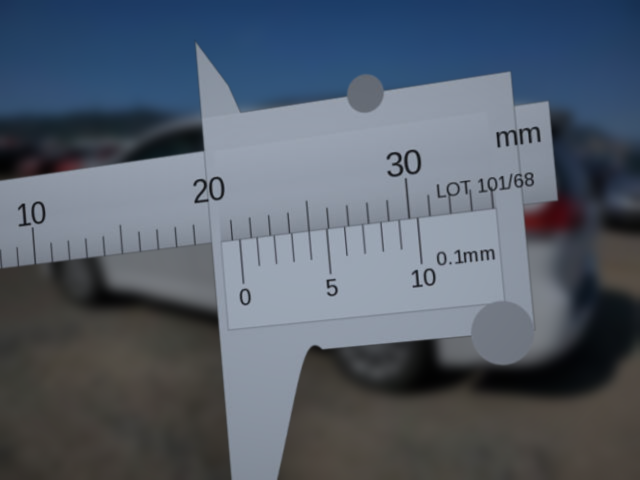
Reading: **21.4** mm
